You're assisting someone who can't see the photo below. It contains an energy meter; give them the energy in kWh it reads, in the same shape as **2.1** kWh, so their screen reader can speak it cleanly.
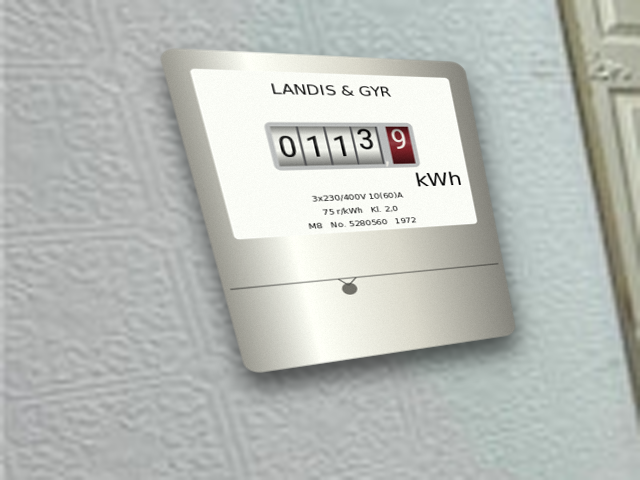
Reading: **113.9** kWh
